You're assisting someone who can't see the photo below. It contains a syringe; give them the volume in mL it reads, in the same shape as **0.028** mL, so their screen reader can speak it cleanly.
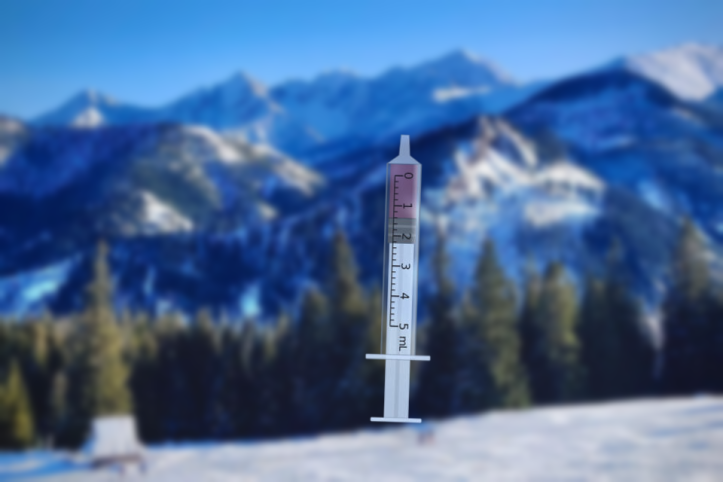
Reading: **1.4** mL
